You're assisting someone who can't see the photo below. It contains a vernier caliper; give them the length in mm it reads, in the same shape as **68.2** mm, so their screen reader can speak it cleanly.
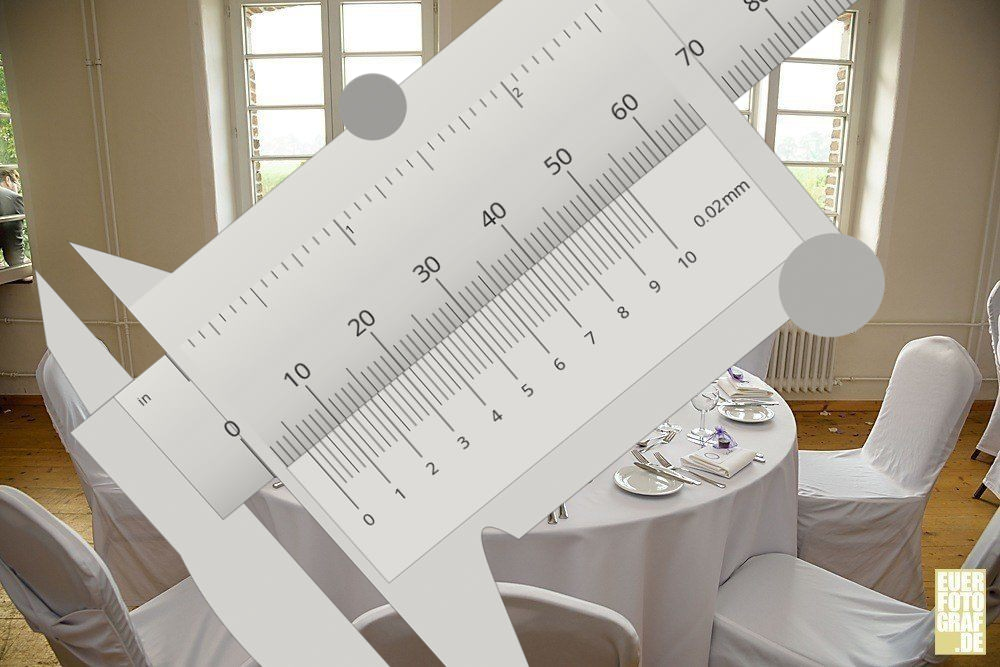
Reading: **5.0** mm
